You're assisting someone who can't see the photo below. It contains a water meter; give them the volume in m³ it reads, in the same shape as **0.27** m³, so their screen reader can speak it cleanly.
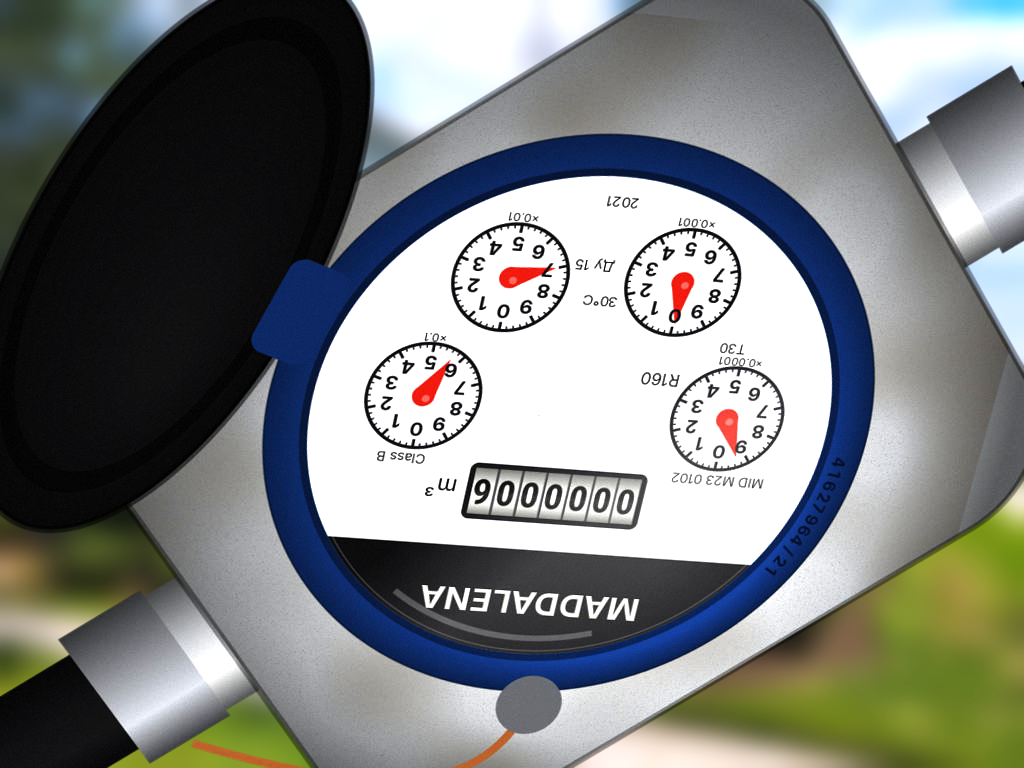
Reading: **6.5699** m³
